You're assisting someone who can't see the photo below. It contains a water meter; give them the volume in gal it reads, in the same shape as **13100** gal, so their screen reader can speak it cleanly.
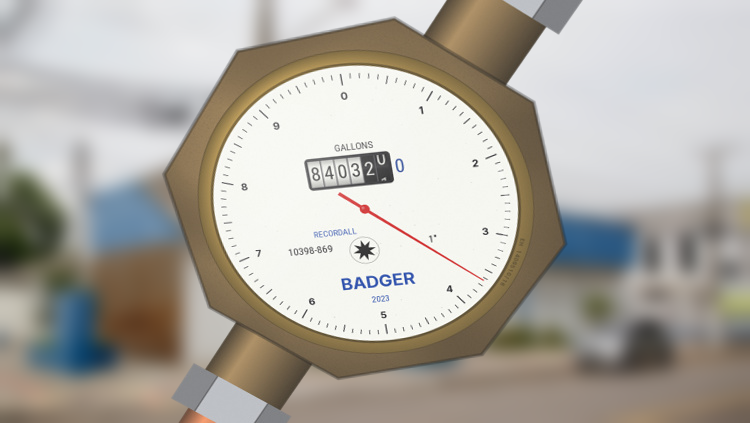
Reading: **8403203.6** gal
